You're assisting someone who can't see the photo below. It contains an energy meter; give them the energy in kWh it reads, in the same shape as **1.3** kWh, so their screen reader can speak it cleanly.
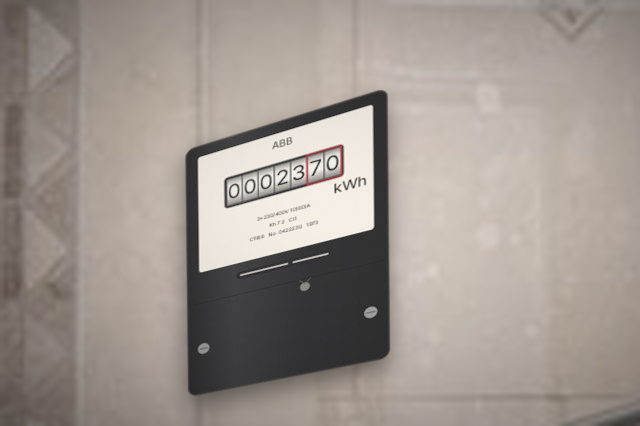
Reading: **23.70** kWh
